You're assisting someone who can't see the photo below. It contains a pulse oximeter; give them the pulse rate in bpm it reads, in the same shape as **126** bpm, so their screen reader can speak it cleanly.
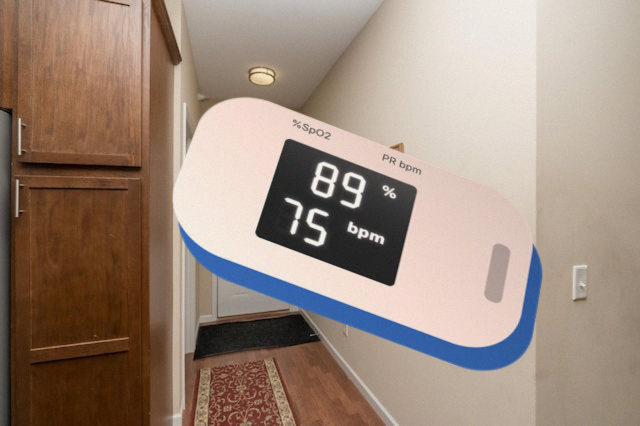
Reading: **75** bpm
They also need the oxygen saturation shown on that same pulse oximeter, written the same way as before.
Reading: **89** %
